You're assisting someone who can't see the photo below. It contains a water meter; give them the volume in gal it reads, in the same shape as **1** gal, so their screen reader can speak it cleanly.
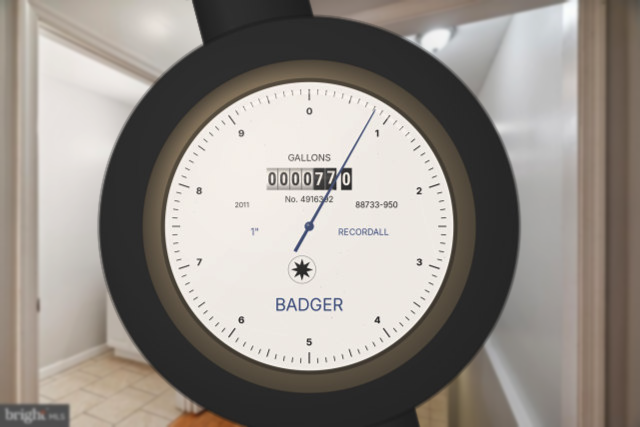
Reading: **770.8** gal
